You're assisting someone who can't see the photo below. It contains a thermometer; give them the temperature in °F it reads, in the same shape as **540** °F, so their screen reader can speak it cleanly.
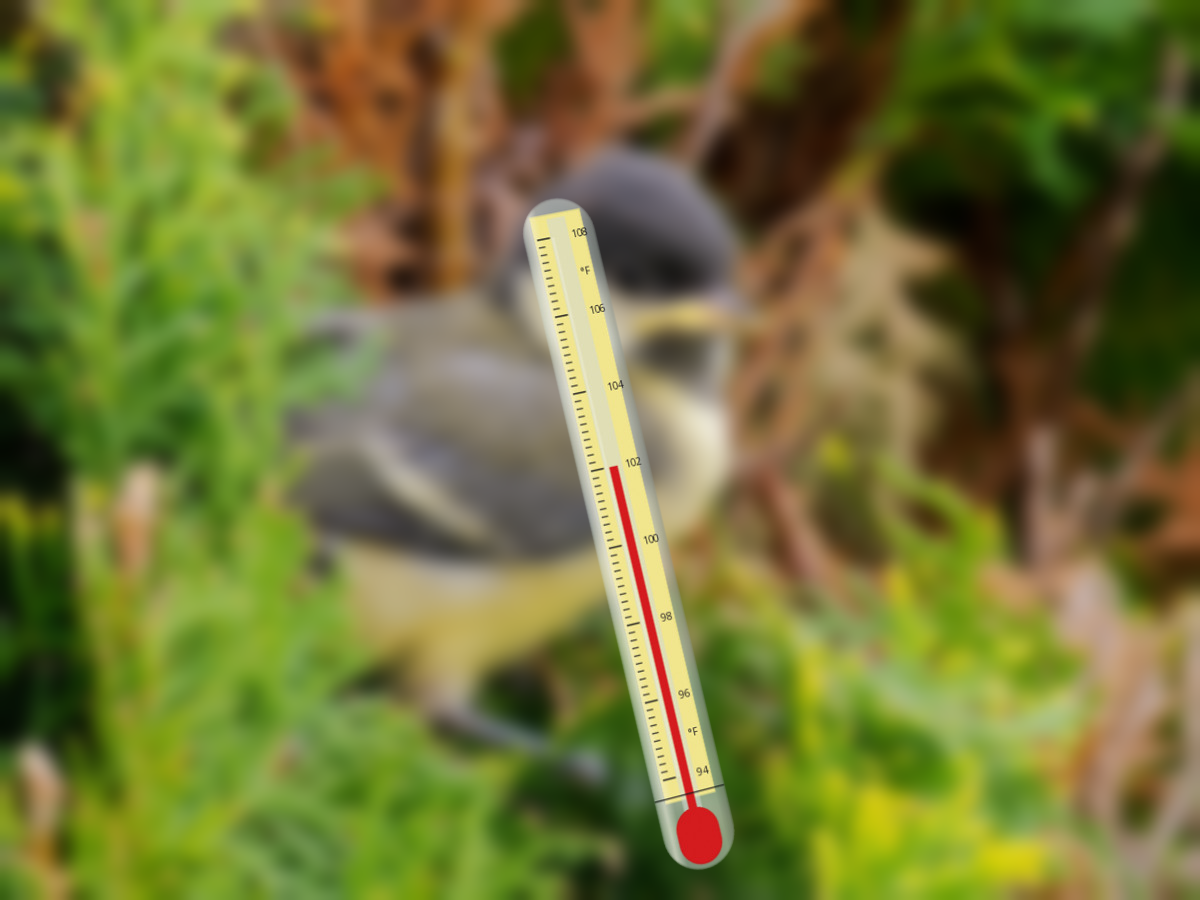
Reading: **102** °F
